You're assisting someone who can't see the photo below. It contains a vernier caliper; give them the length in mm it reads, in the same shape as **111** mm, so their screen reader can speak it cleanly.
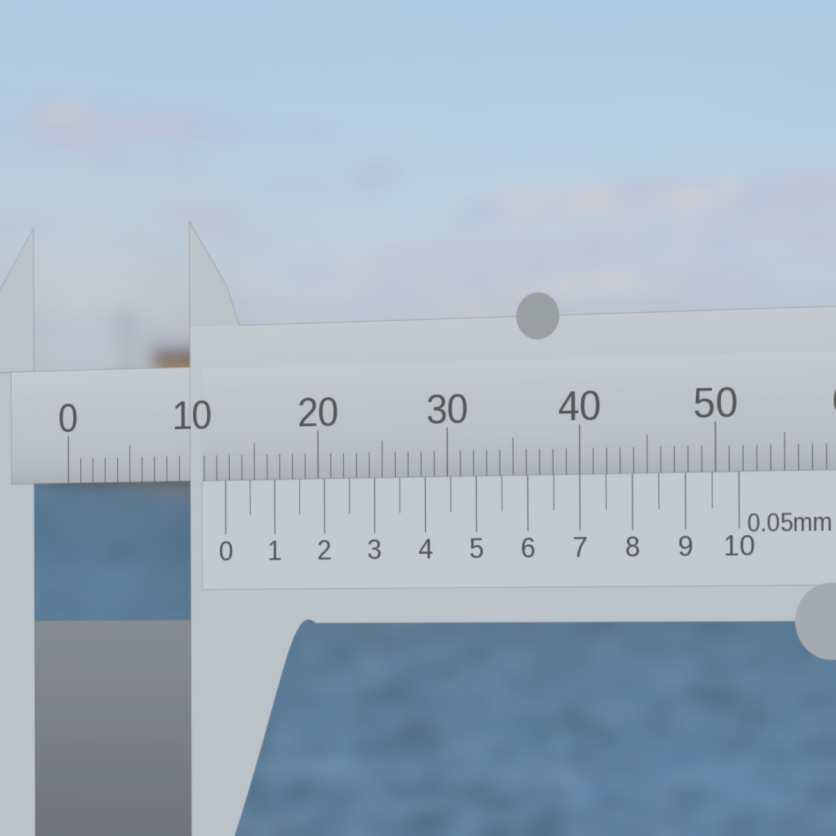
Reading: **12.7** mm
